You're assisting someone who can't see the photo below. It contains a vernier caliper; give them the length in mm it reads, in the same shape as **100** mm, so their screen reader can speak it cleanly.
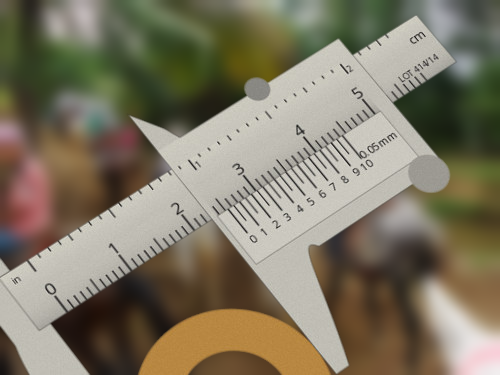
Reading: **25.4** mm
